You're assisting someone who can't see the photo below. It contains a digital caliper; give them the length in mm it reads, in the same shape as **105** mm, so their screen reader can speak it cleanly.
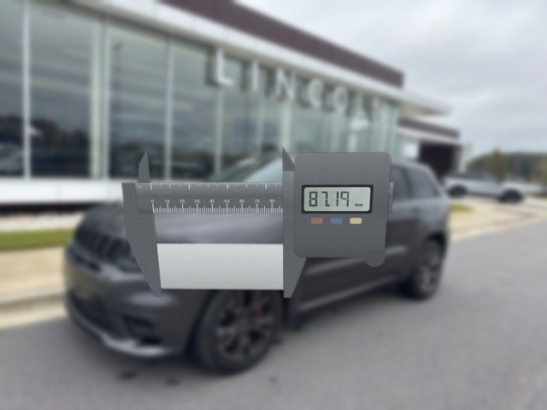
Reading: **87.19** mm
